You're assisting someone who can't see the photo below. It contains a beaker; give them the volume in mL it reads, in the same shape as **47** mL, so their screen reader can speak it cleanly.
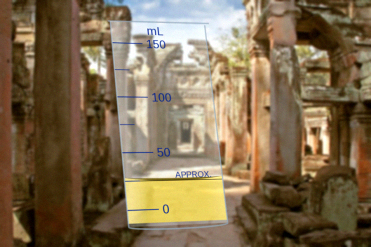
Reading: **25** mL
